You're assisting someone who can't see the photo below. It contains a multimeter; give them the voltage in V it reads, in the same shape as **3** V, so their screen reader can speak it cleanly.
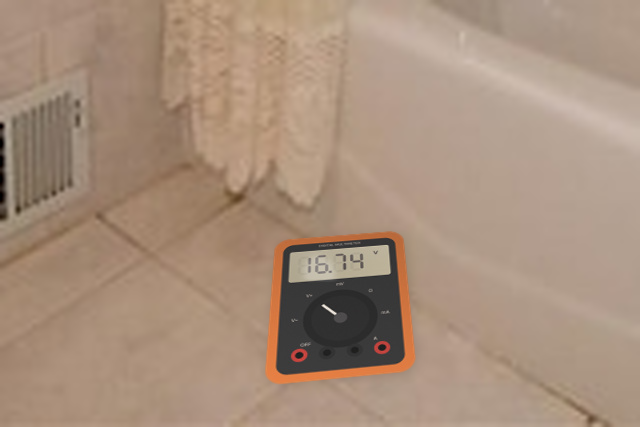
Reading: **16.74** V
